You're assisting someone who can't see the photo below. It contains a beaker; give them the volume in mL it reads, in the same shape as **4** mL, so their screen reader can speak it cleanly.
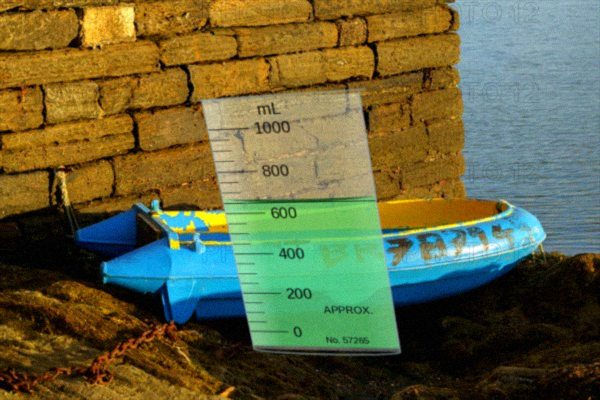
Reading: **650** mL
